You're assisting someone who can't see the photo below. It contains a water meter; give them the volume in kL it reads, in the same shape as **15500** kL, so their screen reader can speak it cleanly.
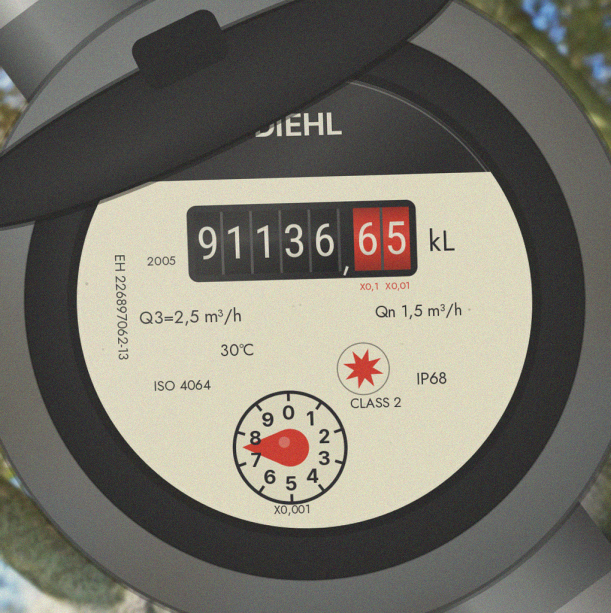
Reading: **91136.657** kL
